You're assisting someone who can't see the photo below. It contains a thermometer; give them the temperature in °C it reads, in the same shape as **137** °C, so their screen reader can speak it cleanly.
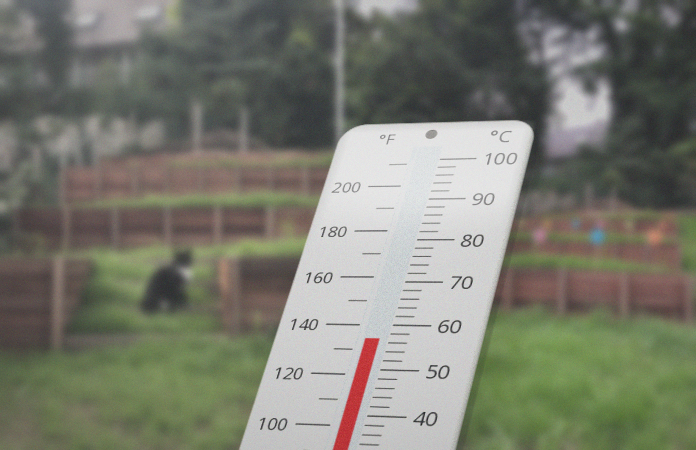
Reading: **57** °C
